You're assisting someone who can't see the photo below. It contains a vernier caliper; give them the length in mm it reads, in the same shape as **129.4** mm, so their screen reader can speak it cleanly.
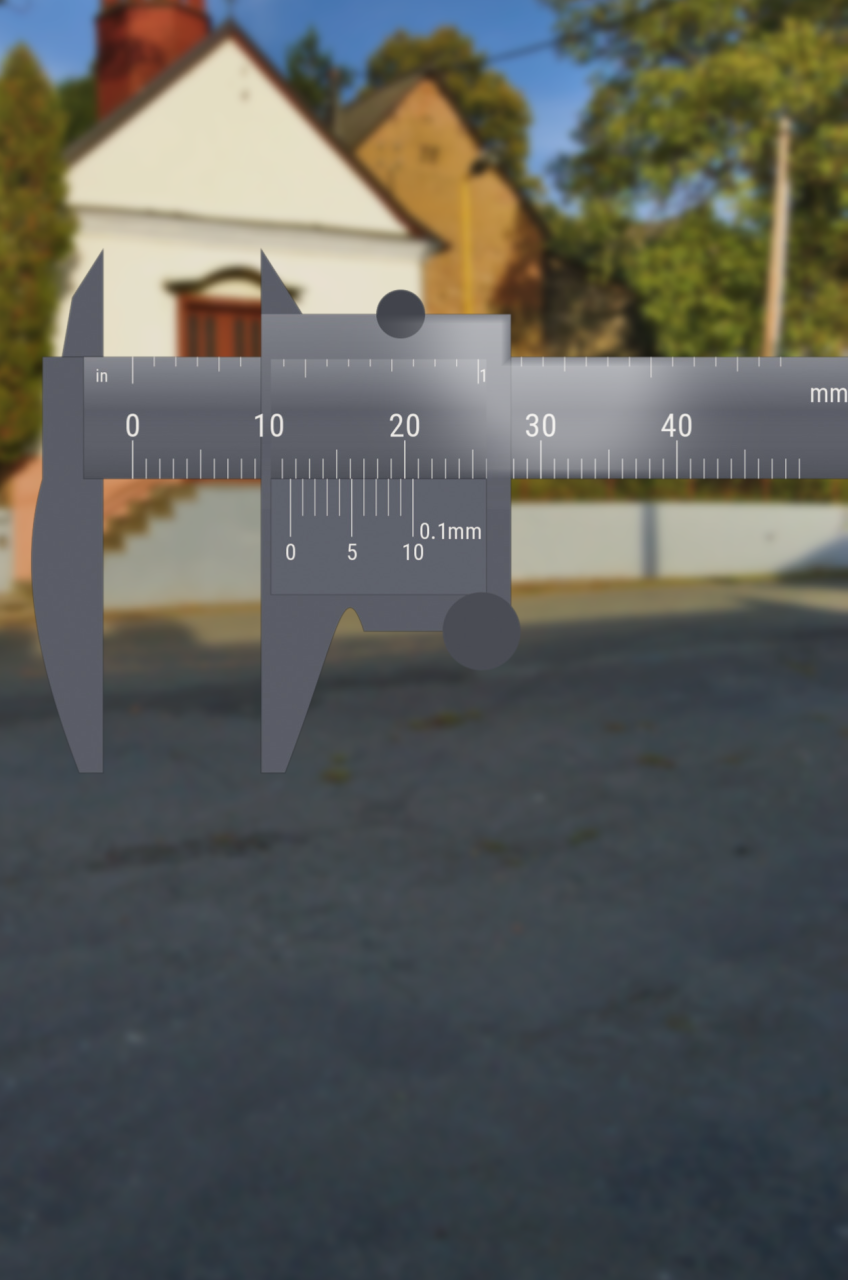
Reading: **11.6** mm
